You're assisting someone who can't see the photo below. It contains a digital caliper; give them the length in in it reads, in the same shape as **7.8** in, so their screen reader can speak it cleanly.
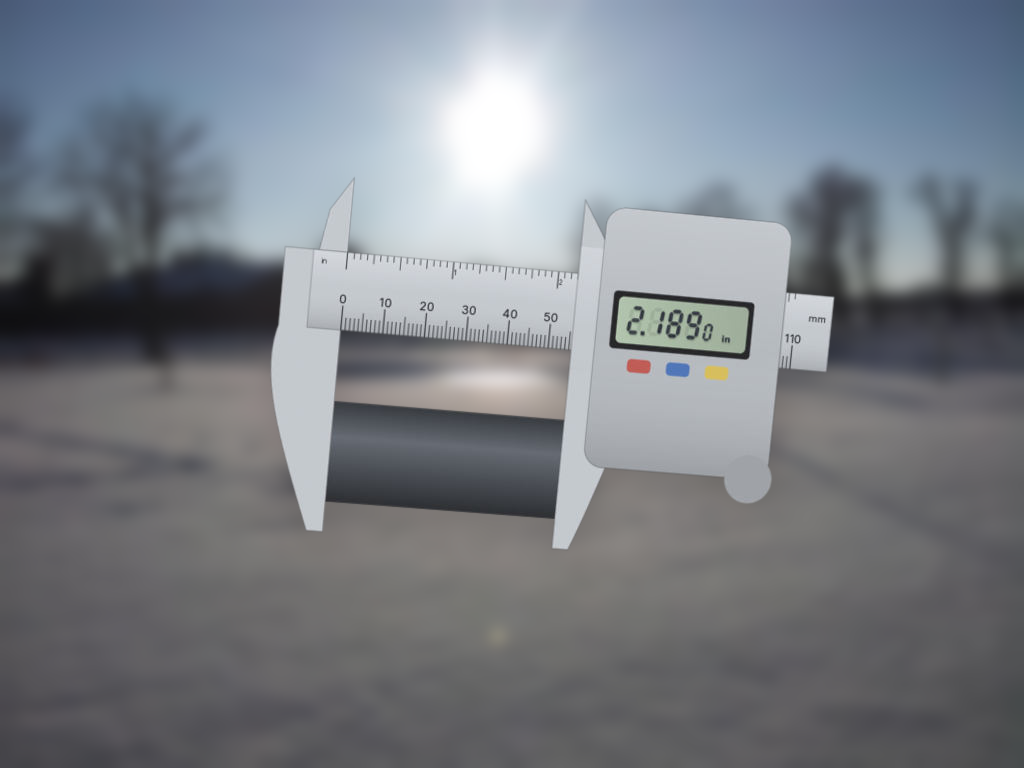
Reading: **2.1890** in
